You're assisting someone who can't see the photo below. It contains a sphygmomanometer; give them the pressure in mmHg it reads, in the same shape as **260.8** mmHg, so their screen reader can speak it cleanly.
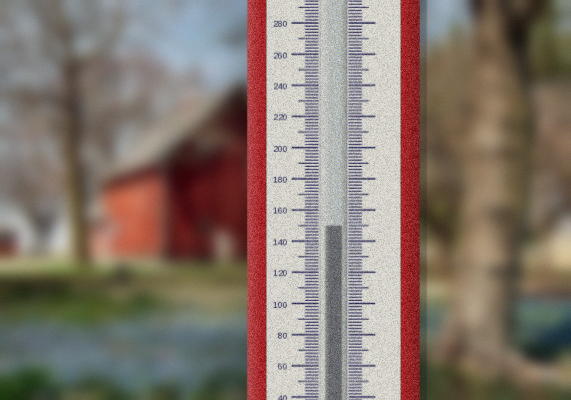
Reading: **150** mmHg
